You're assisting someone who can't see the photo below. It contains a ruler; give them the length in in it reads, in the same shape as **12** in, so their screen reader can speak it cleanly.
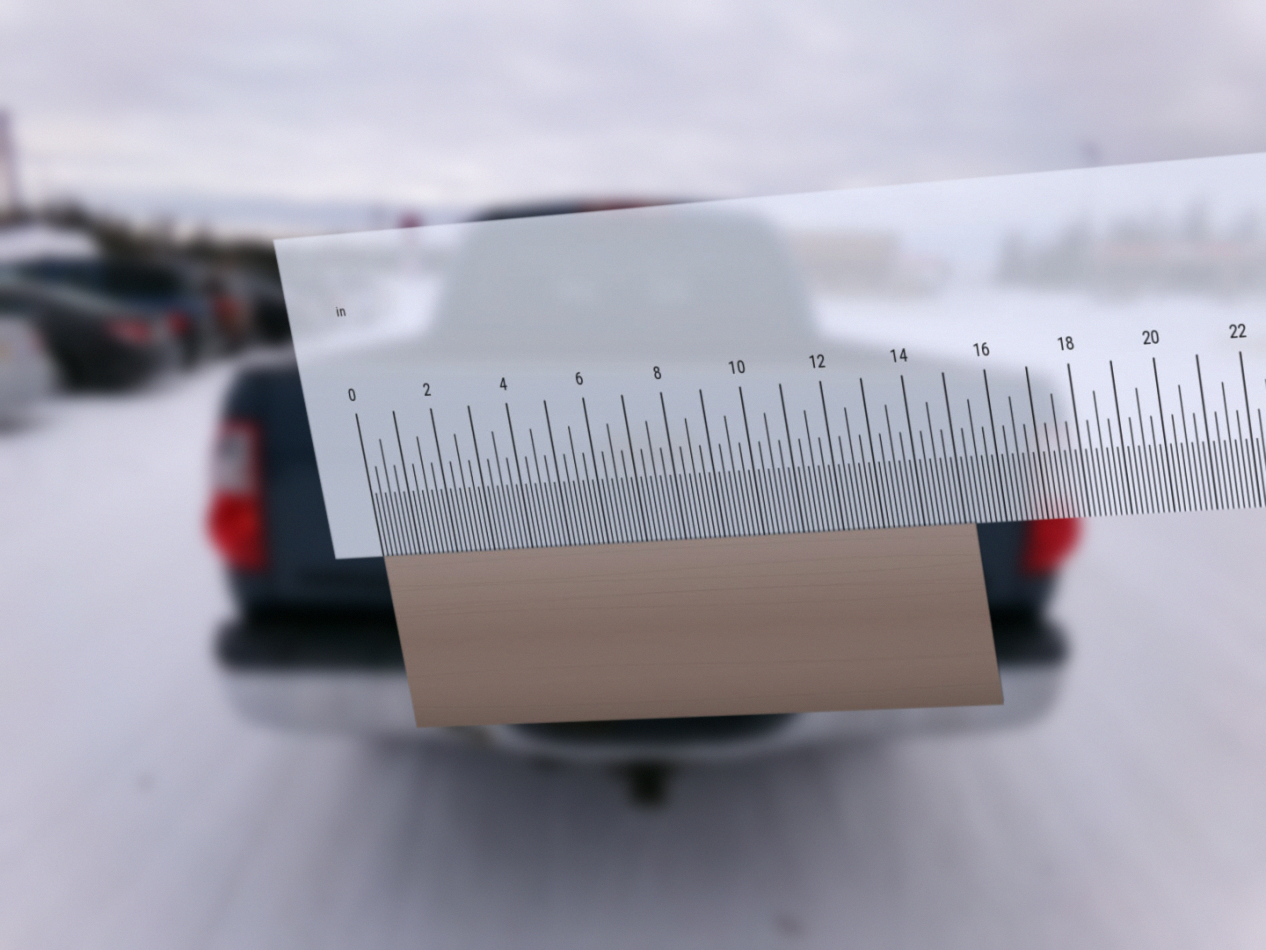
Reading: **15.25** in
